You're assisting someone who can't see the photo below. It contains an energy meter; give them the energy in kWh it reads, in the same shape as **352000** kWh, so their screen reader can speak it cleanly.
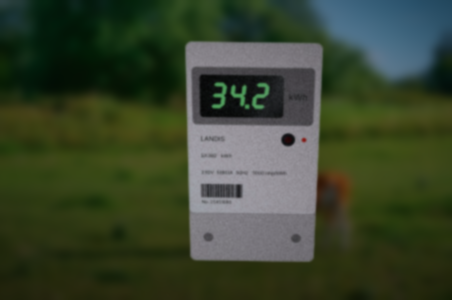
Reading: **34.2** kWh
